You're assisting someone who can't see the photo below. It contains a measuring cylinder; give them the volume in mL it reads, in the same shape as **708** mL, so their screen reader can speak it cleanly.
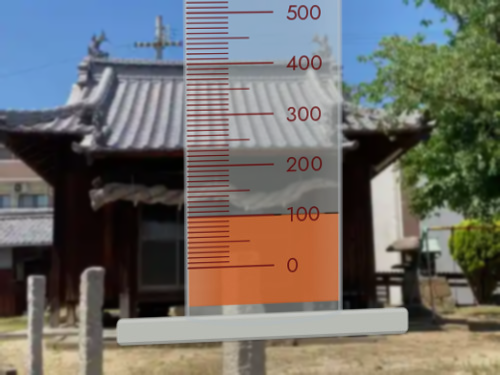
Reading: **100** mL
